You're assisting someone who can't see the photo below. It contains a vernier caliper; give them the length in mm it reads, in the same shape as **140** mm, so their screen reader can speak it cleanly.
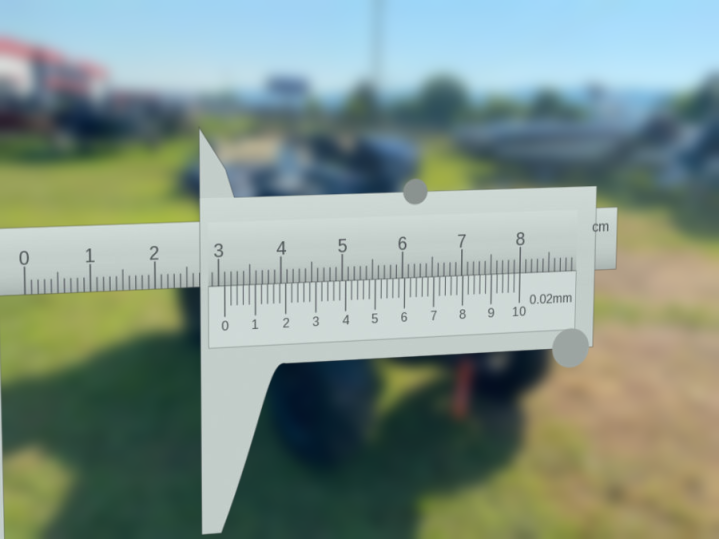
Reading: **31.0** mm
